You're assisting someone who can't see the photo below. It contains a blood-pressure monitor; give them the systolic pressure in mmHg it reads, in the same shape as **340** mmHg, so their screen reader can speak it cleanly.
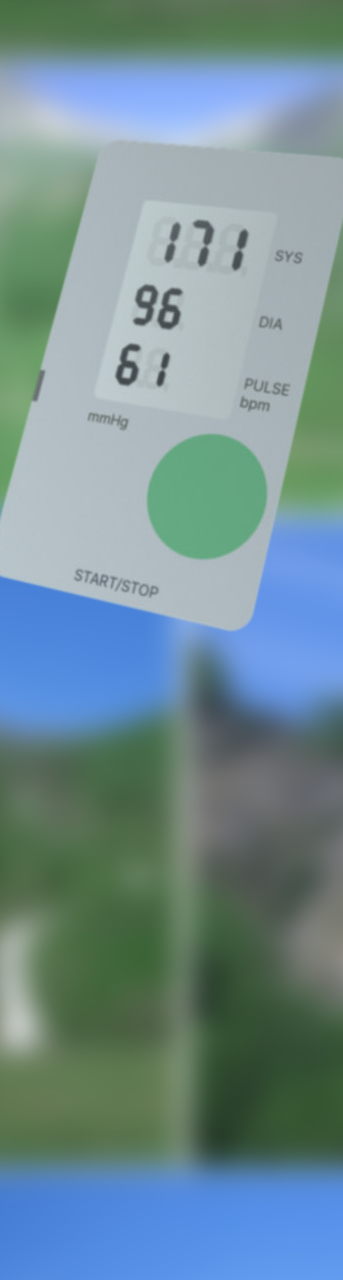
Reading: **171** mmHg
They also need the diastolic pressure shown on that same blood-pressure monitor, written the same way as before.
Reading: **96** mmHg
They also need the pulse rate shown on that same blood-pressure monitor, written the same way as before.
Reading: **61** bpm
